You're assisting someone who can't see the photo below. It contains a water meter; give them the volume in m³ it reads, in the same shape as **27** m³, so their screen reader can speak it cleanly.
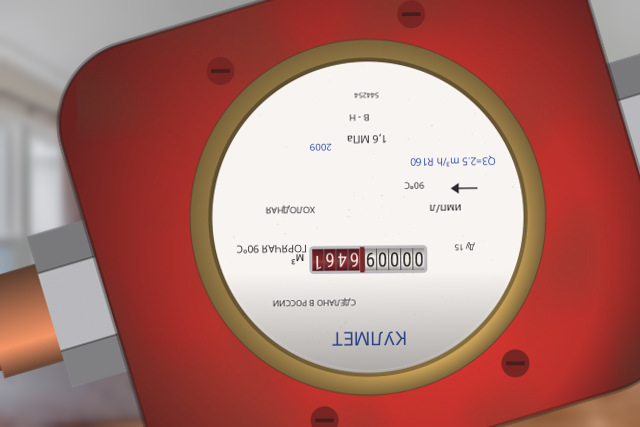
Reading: **9.6461** m³
